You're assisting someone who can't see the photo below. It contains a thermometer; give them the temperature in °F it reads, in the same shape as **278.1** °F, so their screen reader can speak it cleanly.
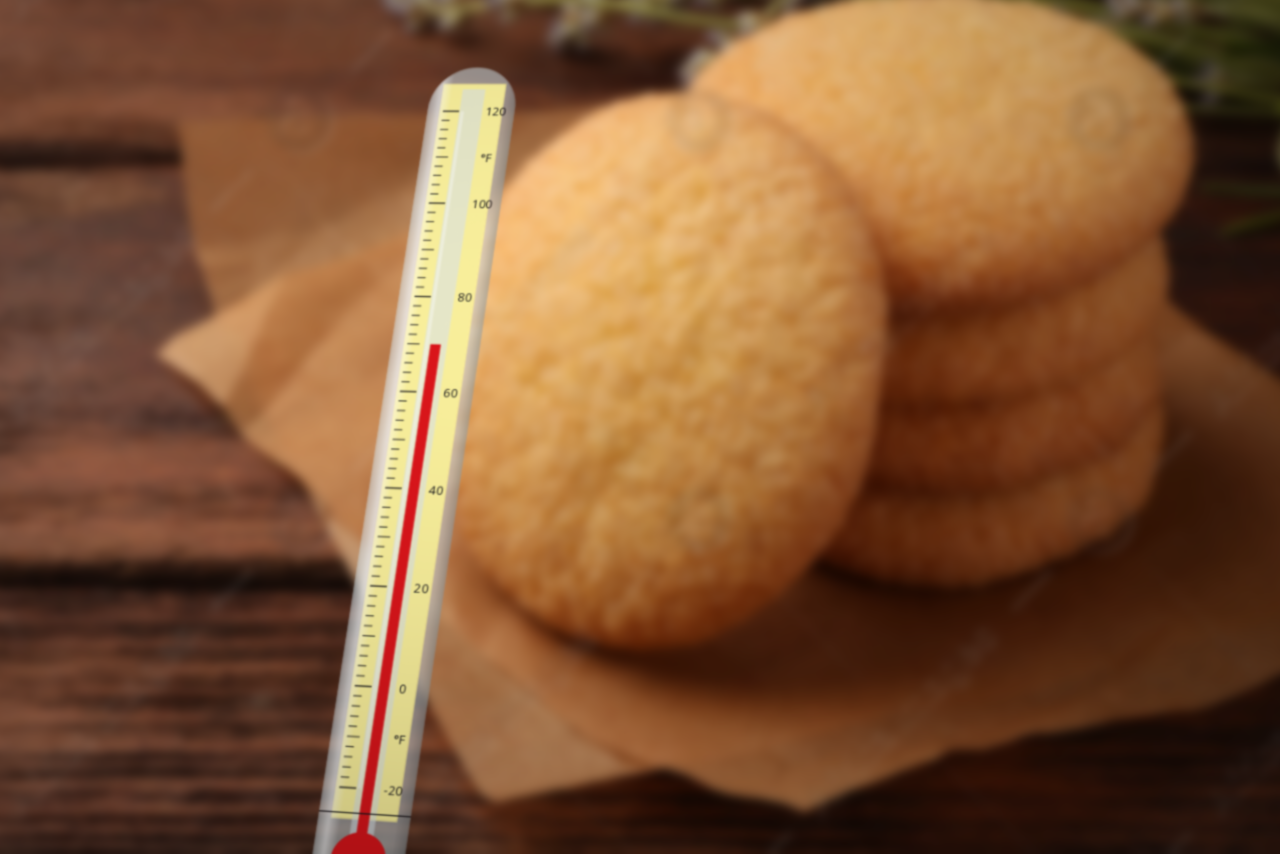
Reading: **70** °F
